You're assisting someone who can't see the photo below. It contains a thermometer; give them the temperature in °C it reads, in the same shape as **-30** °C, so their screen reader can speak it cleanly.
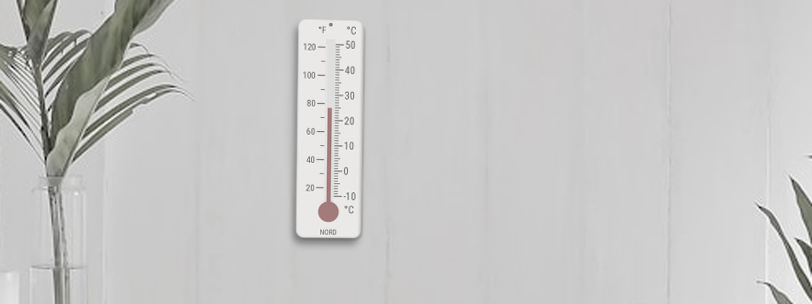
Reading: **25** °C
